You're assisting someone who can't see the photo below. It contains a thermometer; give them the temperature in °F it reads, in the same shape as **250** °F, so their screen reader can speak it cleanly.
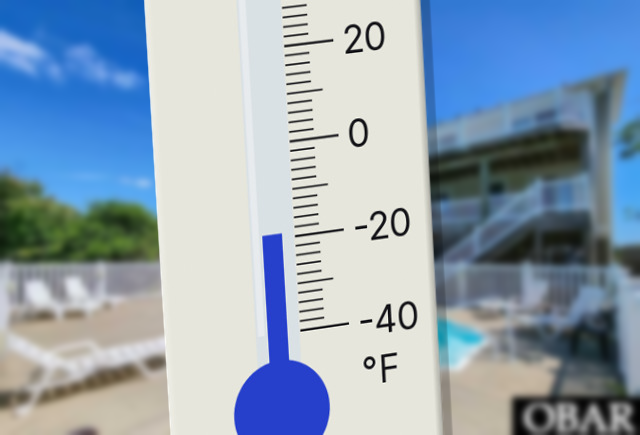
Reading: **-19** °F
